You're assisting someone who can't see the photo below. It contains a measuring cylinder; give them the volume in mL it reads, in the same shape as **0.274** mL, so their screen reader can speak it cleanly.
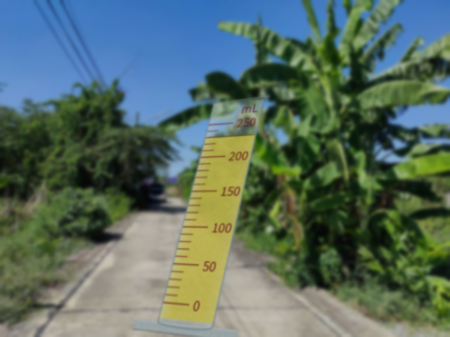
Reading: **230** mL
